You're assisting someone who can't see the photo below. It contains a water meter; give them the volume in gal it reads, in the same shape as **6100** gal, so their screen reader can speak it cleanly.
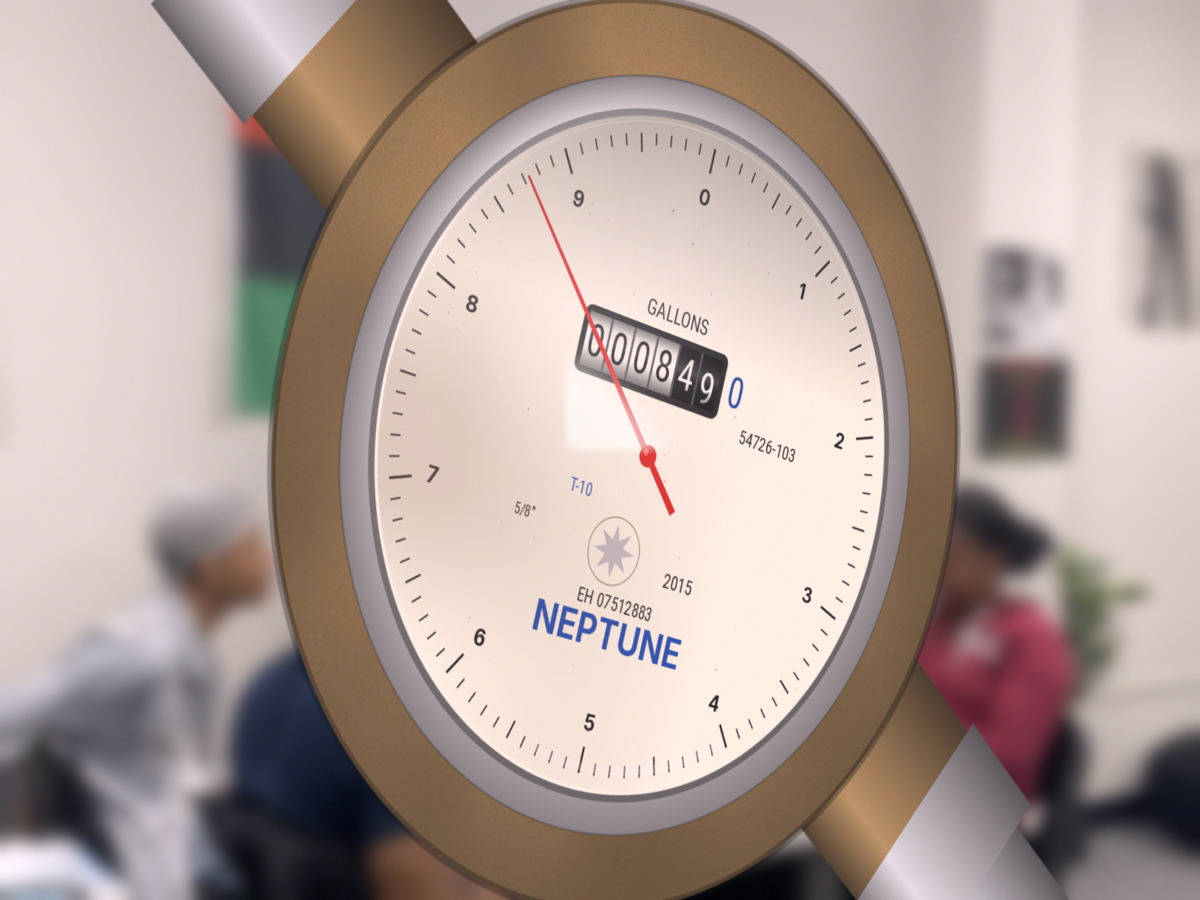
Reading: **8488.7** gal
